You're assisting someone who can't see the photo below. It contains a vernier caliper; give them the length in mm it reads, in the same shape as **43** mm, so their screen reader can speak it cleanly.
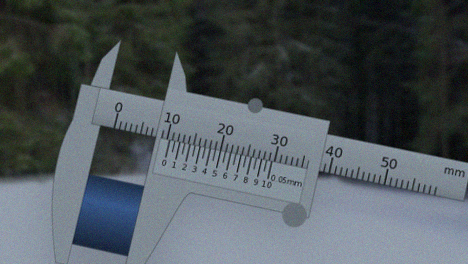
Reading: **10.5** mm
